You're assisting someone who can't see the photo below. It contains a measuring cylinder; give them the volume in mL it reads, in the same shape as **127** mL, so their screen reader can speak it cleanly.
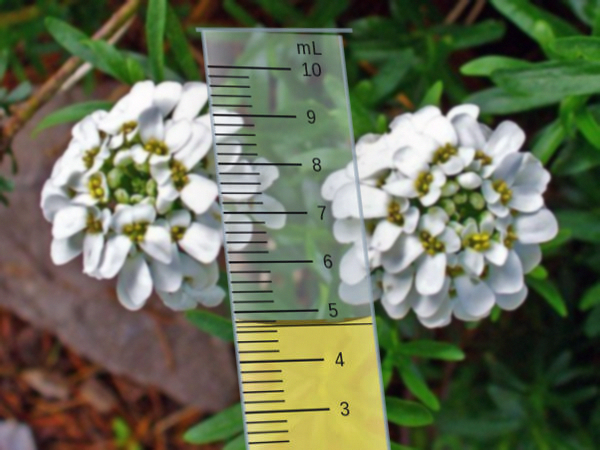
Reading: **4.7** mL
